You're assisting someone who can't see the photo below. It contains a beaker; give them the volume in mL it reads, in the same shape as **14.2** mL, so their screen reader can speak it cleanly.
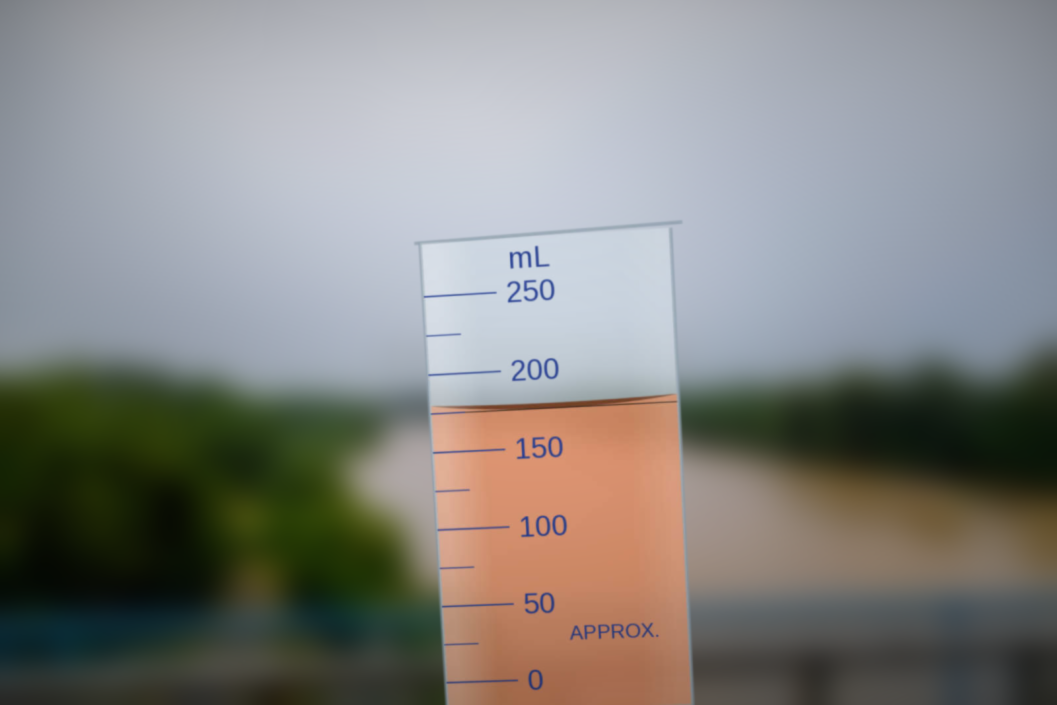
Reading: **175** mL
